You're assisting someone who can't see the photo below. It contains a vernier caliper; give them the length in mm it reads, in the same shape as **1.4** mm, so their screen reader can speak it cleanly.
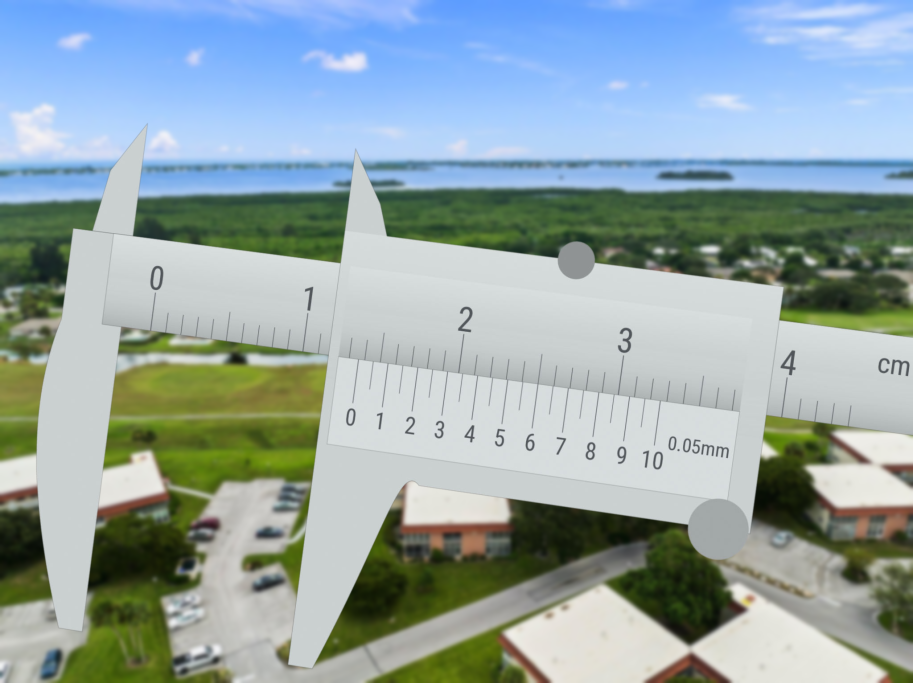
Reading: **13.6** mm
